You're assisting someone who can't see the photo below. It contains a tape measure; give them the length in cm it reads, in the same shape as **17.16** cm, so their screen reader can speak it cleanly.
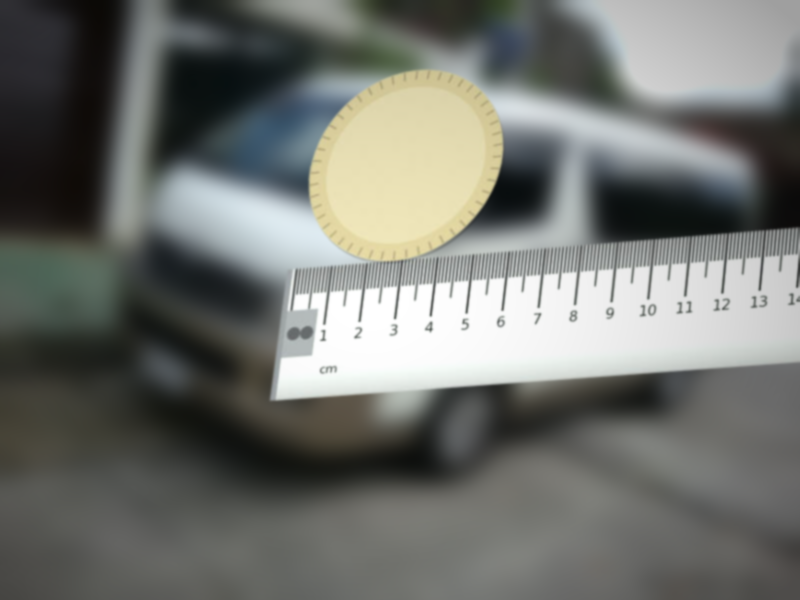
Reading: **5.5** cm
